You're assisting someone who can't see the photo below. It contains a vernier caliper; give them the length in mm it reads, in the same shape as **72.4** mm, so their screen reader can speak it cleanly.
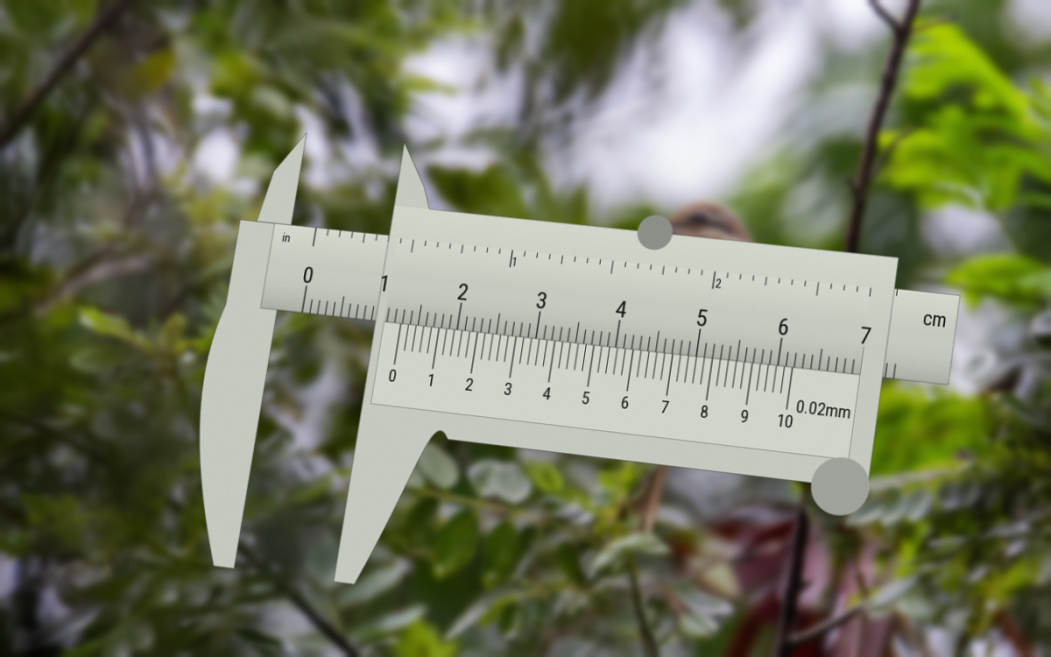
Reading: **12.8** mm
